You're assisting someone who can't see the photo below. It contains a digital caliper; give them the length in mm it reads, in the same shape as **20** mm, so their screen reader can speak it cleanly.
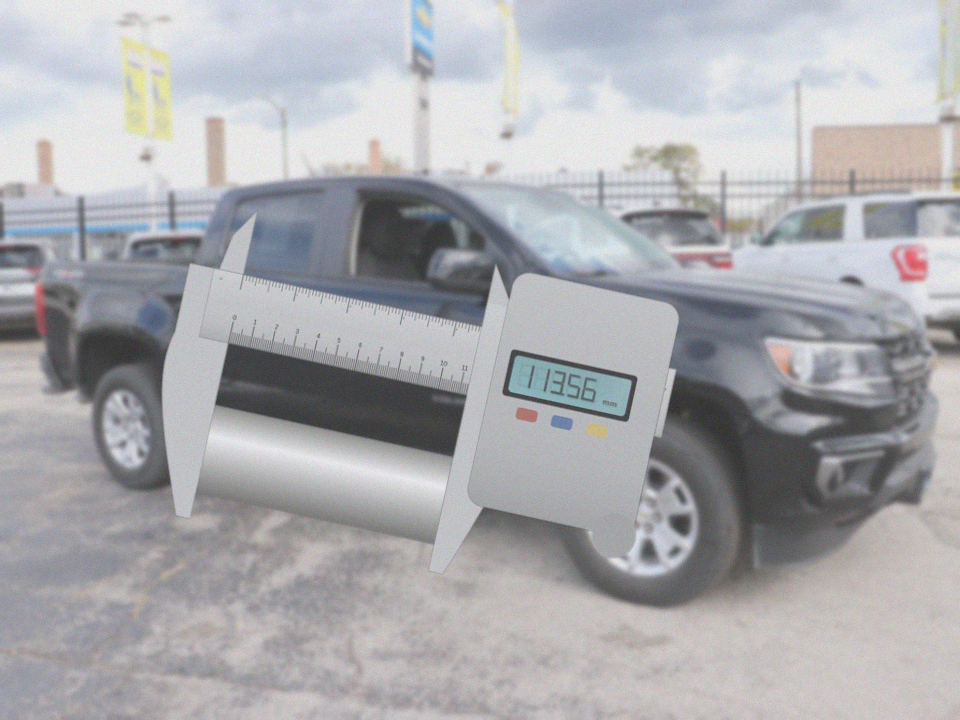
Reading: **113.56** mm
